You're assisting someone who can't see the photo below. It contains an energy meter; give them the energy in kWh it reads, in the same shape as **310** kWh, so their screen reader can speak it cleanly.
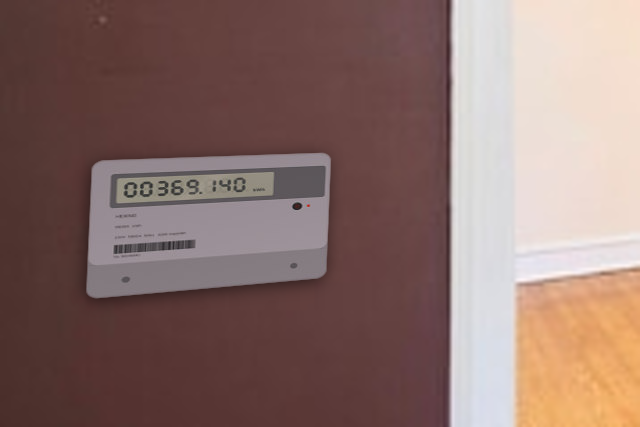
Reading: **369.140** kWh
